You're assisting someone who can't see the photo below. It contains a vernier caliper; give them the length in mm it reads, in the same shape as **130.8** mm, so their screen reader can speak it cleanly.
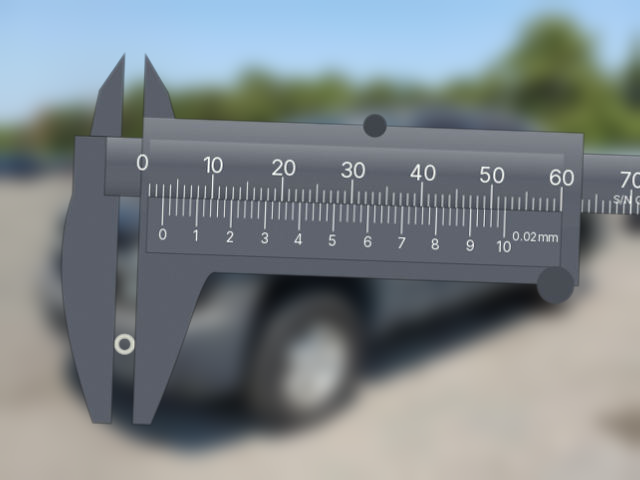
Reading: **3.0** mm
